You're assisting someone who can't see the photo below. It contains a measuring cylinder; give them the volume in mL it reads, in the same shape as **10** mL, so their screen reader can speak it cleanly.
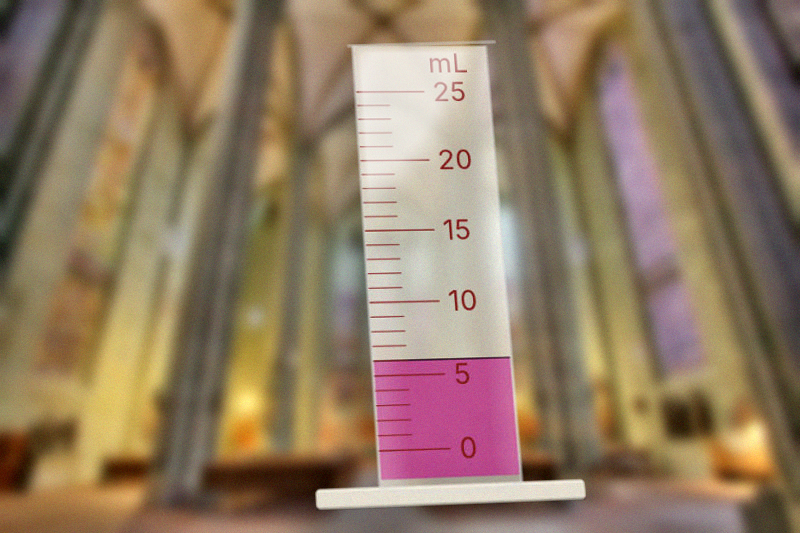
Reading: **6** mL
